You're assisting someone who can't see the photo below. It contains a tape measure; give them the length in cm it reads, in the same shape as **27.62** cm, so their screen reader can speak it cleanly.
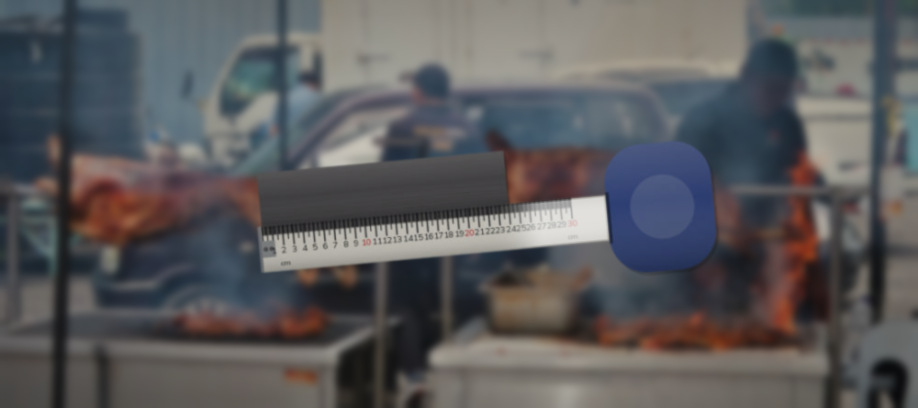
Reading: **24** cm
